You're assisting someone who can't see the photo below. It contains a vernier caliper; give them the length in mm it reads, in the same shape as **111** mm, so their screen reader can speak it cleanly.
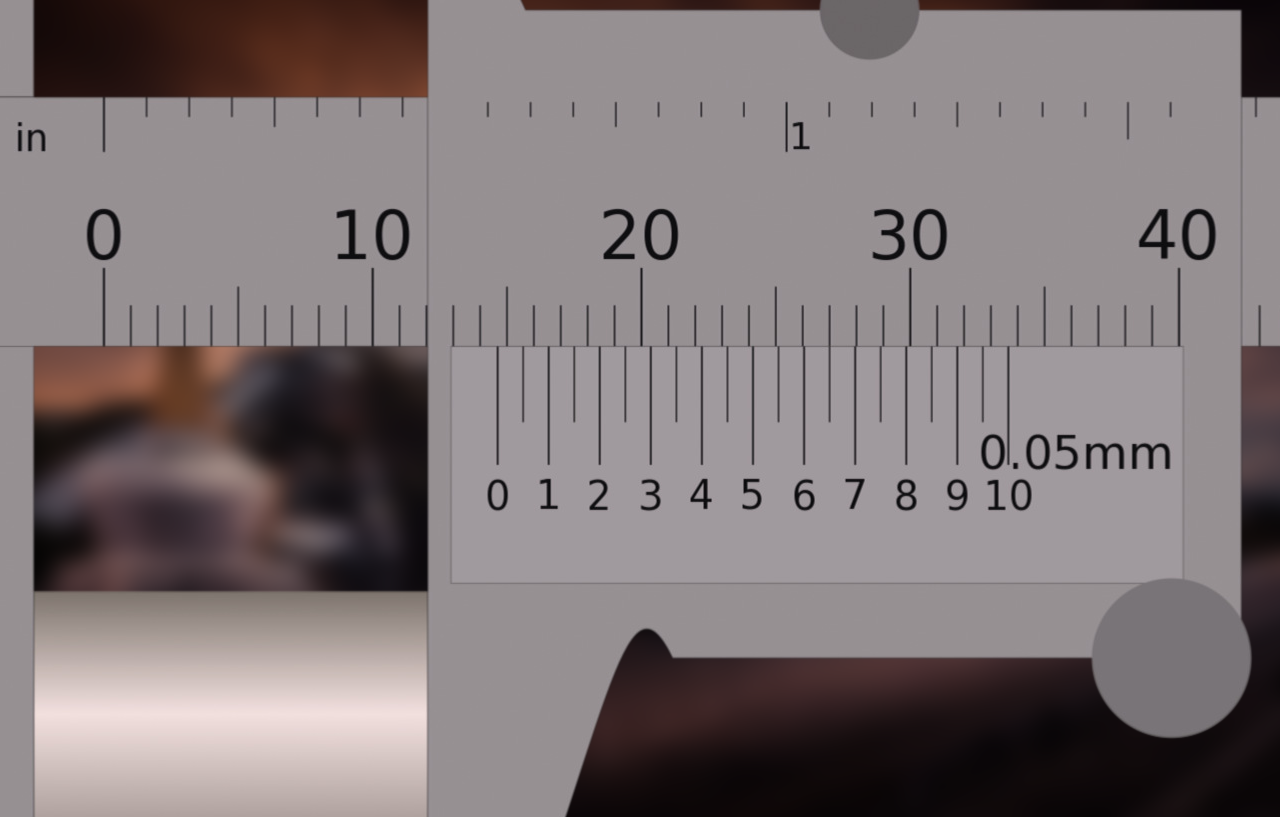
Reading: **14.65** mm
